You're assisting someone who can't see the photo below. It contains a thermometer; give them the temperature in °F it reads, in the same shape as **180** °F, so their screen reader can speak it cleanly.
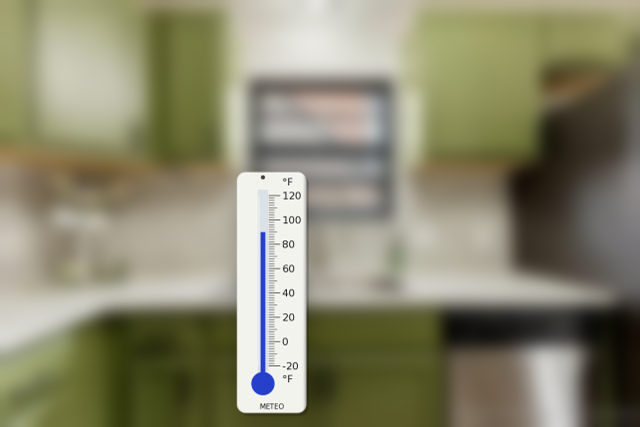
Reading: **90** °F
